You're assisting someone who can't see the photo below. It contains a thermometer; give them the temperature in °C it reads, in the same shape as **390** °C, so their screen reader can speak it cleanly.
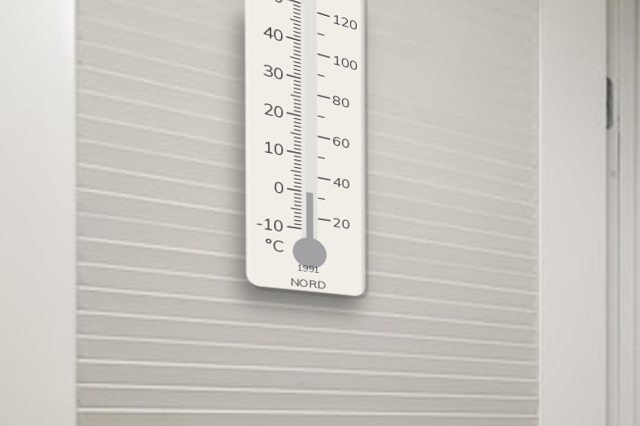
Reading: **0** °C
